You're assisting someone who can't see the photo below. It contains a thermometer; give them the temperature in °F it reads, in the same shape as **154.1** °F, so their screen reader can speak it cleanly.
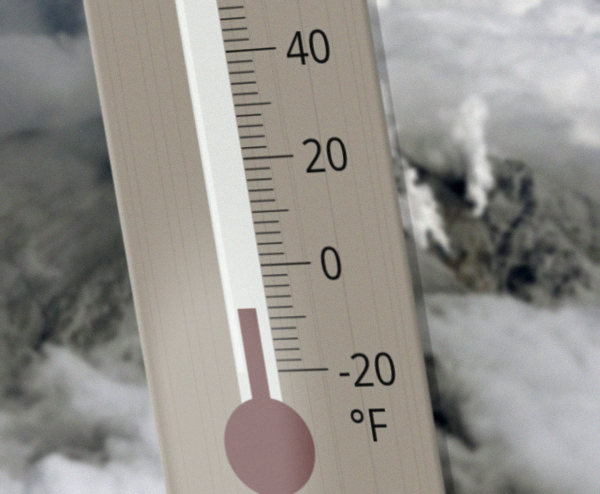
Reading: **-8** °F
